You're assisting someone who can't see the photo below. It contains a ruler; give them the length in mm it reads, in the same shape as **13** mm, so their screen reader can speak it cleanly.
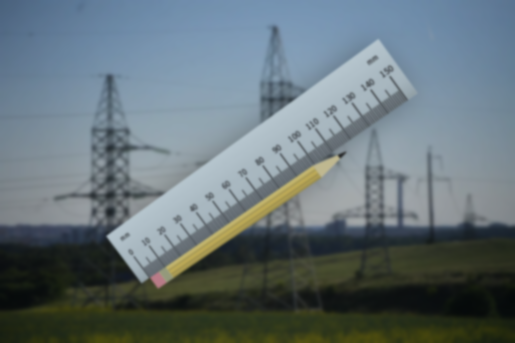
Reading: **115** mm
